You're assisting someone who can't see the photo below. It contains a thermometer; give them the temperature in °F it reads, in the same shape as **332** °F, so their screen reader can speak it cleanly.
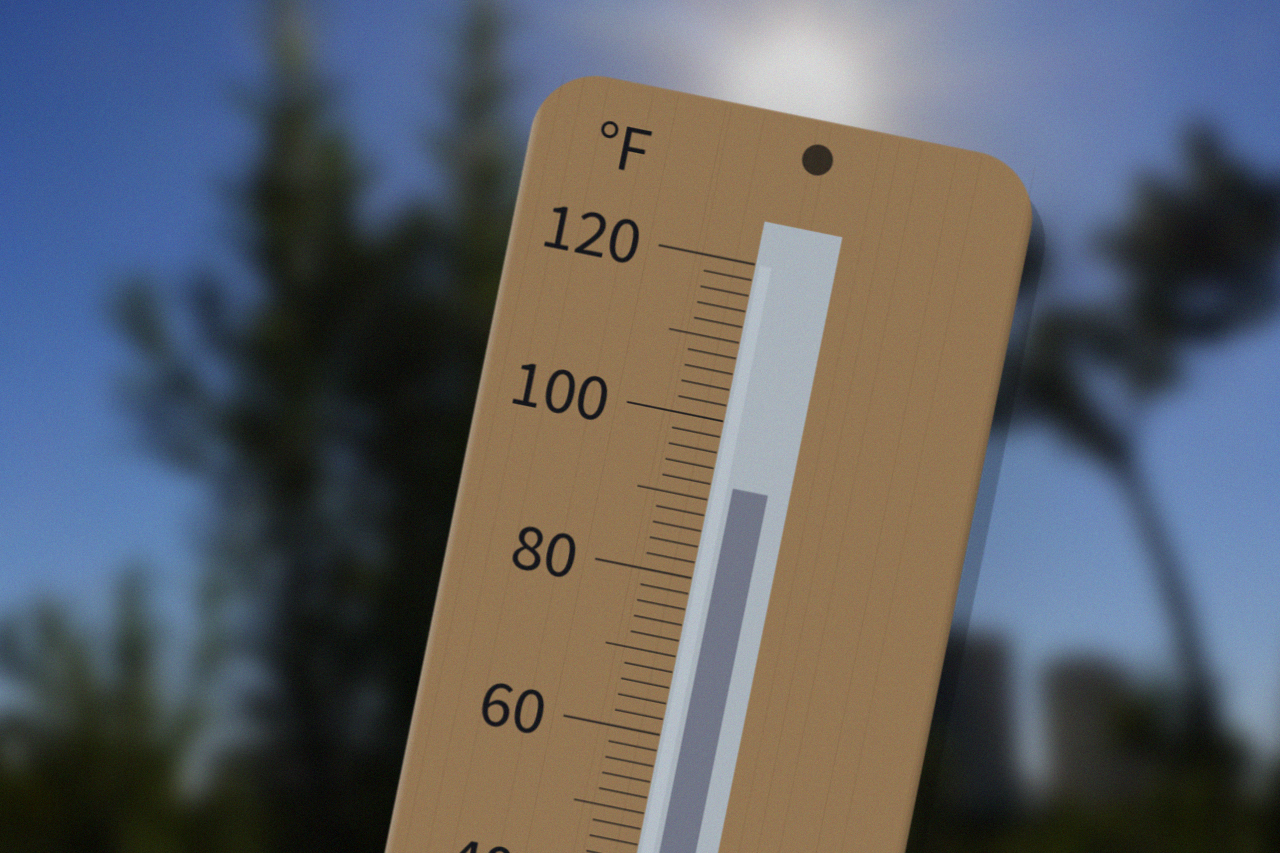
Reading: **92** °F
